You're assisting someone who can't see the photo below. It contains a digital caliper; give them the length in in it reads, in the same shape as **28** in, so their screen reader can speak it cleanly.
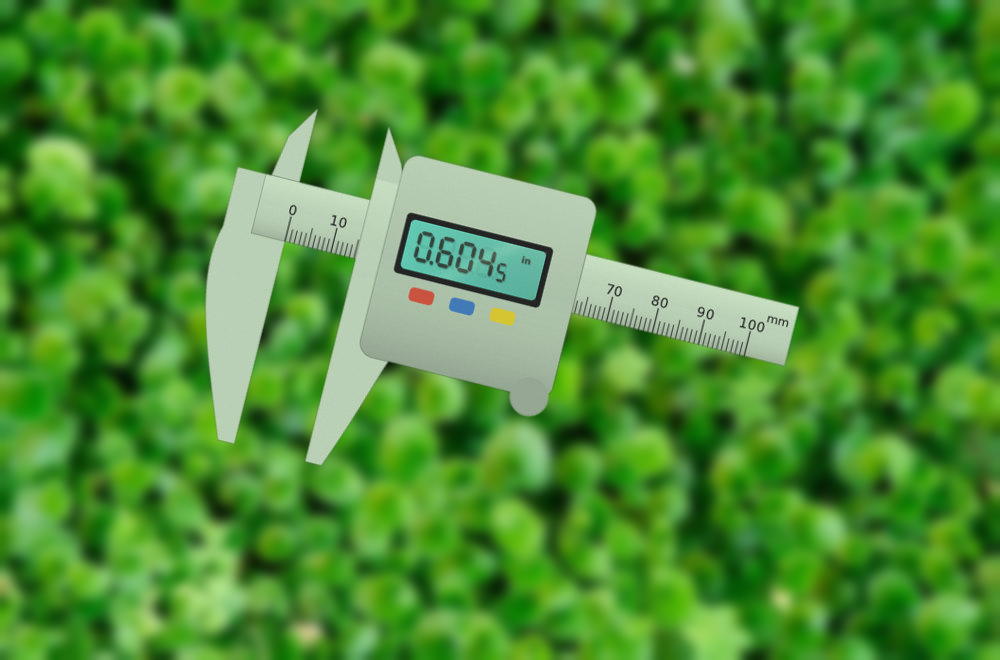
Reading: **0.6045** in
